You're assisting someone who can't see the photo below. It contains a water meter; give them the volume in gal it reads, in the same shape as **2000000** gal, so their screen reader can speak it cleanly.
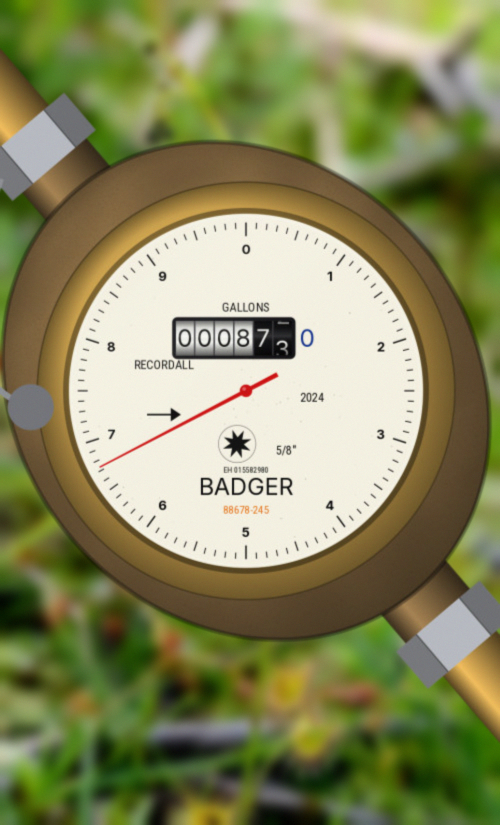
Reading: **8726.7** gal
